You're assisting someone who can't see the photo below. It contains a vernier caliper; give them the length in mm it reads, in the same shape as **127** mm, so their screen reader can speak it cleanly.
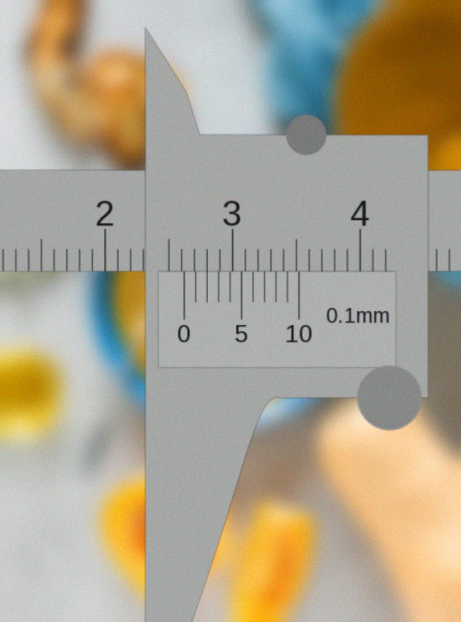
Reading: **26.2** mm
